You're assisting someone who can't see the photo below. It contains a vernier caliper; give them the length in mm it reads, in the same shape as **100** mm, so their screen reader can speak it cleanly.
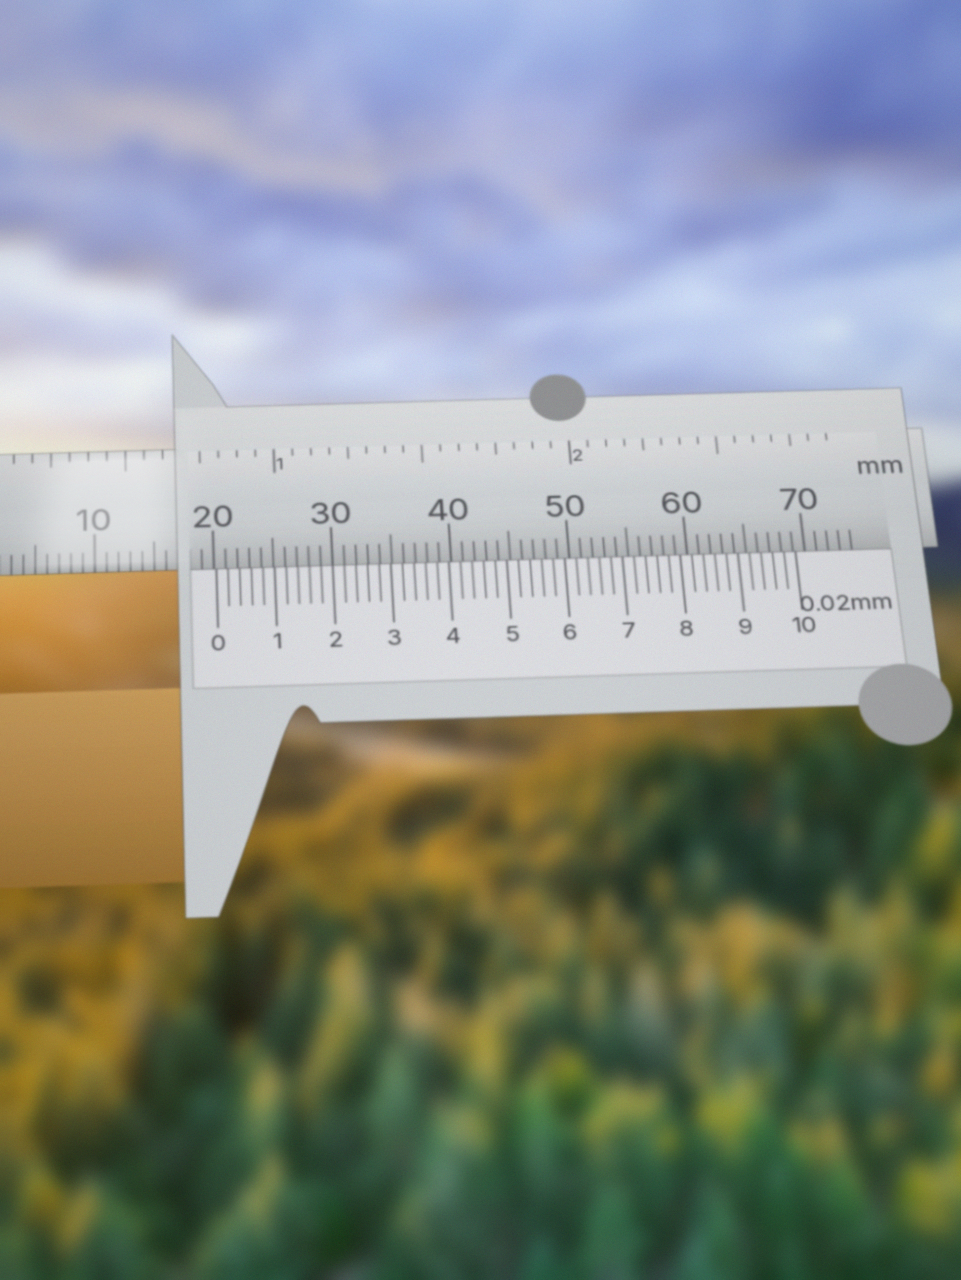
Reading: **20.2** mm
